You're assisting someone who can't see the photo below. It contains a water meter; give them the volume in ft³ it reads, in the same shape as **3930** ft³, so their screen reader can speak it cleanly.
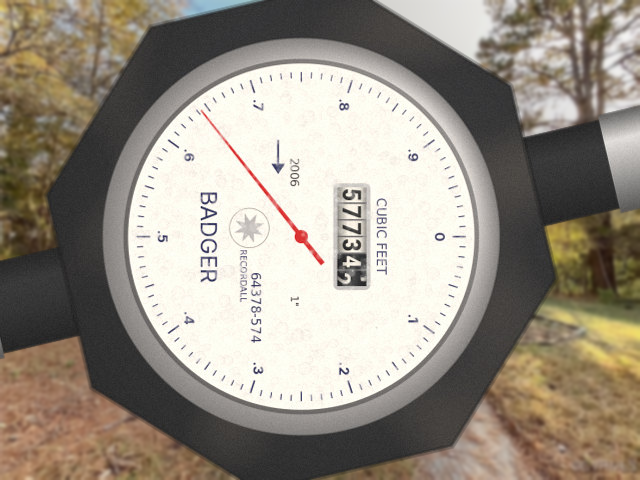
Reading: **577341.64** ft³
